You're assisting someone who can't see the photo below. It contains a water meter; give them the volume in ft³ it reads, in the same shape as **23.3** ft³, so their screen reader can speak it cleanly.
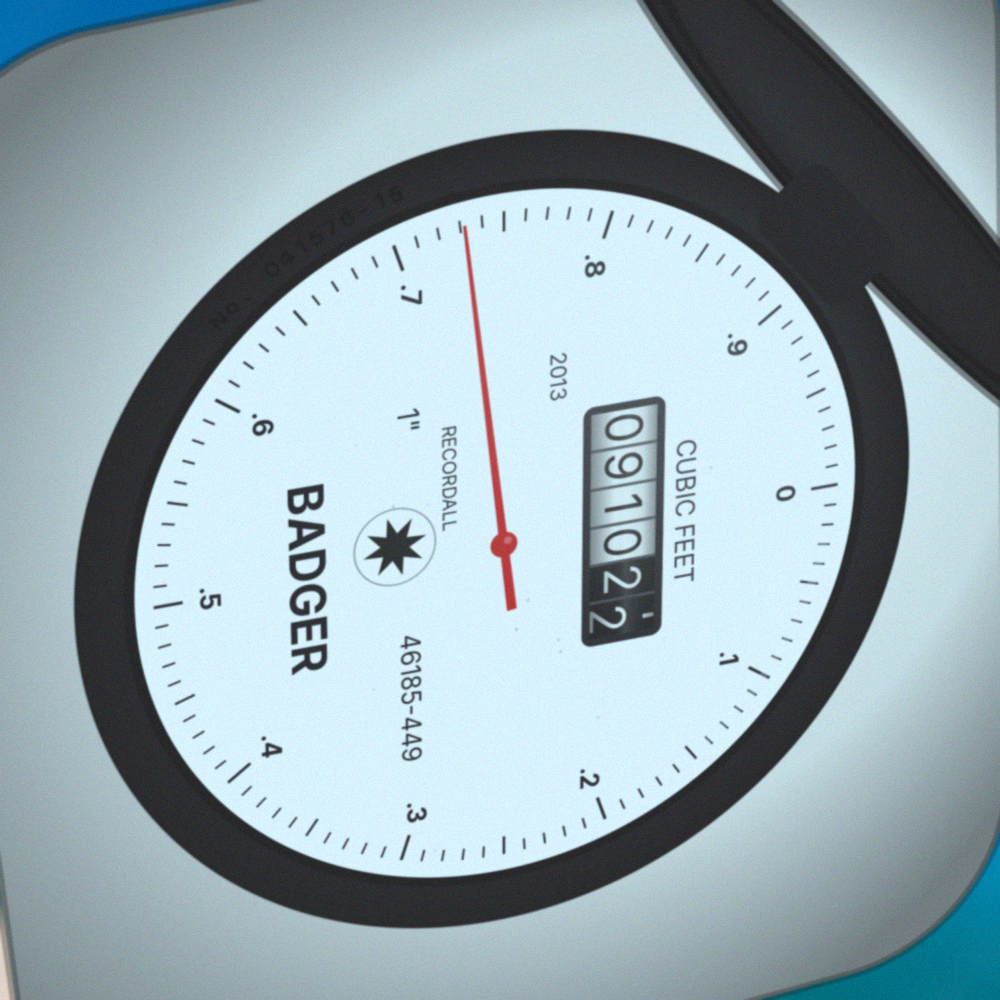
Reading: **91021.73** ft³
